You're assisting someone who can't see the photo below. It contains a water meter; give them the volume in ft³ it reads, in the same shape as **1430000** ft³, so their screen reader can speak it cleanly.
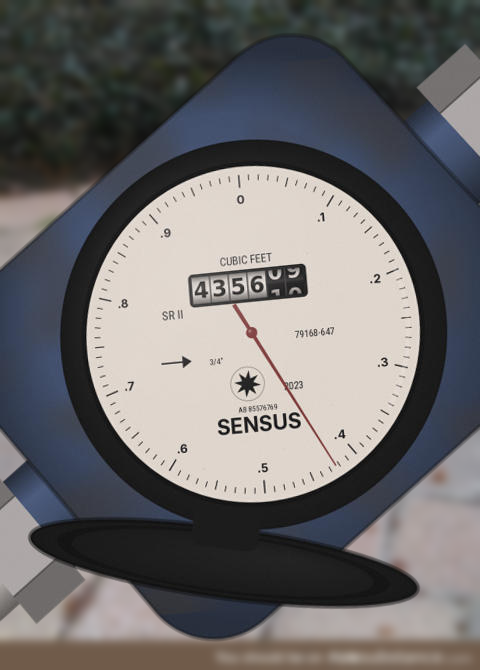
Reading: **435609.42** ft³
